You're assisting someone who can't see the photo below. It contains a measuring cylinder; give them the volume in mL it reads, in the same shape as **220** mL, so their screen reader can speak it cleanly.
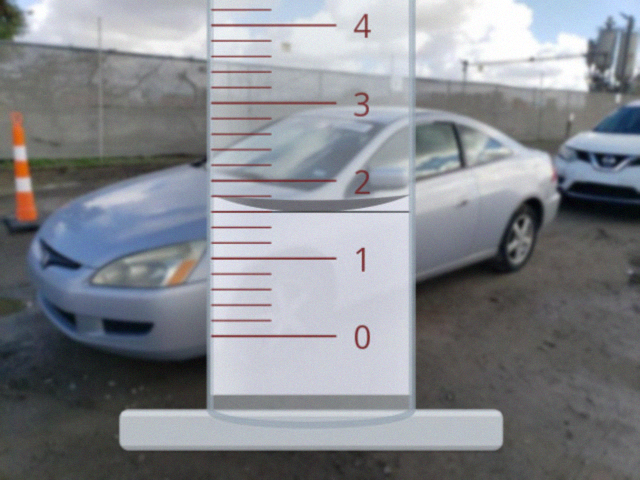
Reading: **1.6** mL
